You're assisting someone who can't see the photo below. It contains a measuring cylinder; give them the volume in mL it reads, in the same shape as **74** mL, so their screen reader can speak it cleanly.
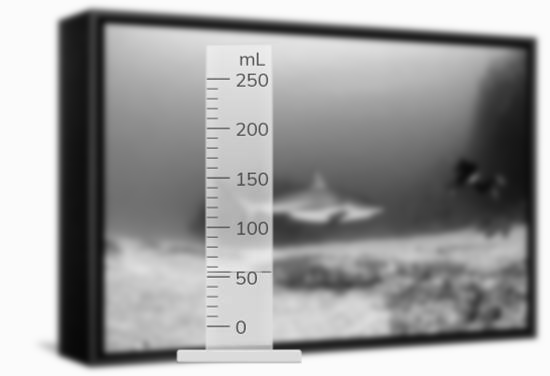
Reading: **55** mL
